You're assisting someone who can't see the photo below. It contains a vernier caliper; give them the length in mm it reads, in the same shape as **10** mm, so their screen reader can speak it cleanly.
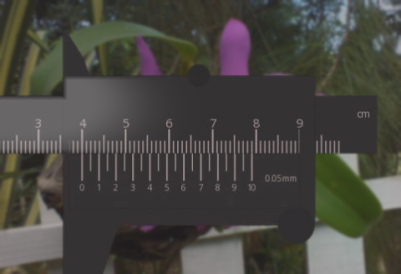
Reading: **40.0** mm
